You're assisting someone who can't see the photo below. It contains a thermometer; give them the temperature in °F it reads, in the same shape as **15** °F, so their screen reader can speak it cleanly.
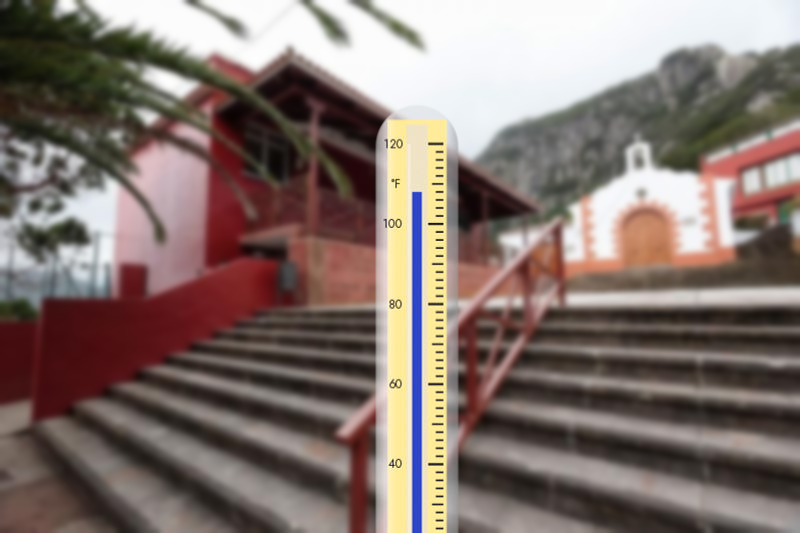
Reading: **108** °F
